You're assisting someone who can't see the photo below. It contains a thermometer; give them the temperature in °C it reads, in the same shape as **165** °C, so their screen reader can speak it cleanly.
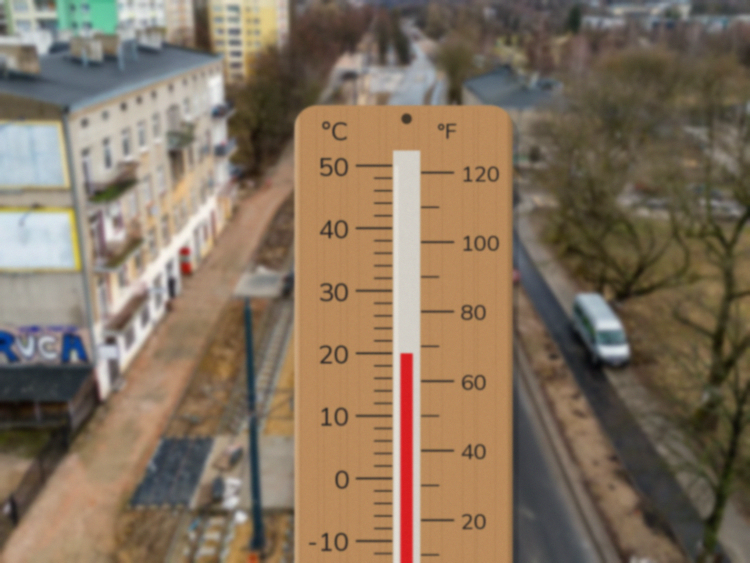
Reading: **20** °C
